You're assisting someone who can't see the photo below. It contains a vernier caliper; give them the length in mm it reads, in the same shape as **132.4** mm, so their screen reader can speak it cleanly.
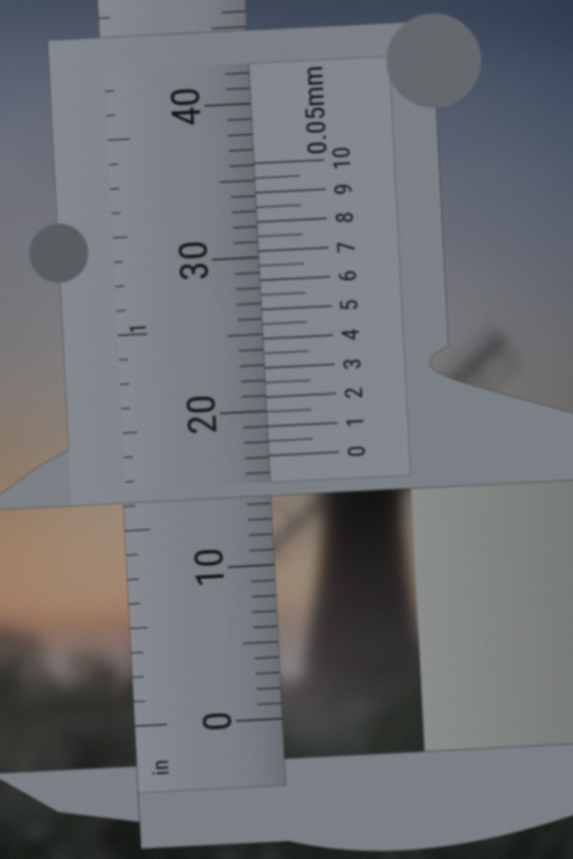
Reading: **17.1** mm
